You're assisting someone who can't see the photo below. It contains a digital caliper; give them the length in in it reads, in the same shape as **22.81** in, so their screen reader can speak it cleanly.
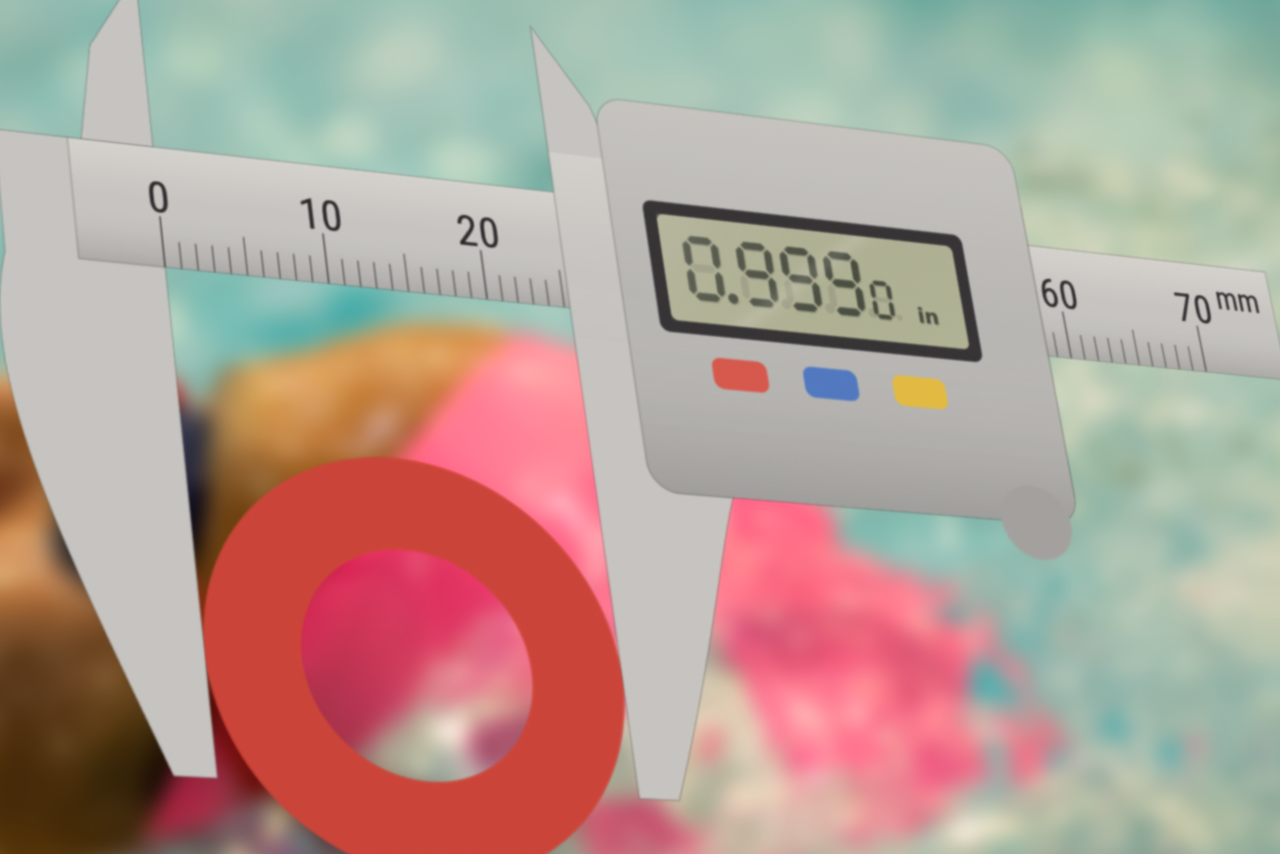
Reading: **0.9990** in
